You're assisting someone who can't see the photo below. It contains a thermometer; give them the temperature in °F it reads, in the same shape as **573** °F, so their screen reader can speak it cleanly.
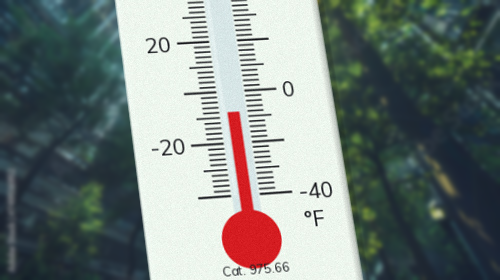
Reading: **-8** °F
